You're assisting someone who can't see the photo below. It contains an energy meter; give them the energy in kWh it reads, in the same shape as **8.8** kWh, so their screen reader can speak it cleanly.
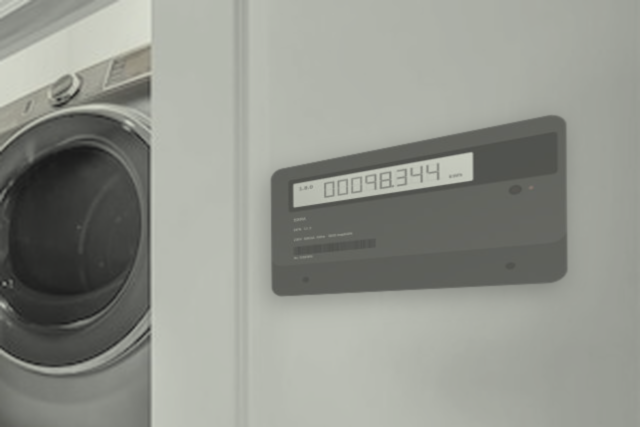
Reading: **98.344** kWh
